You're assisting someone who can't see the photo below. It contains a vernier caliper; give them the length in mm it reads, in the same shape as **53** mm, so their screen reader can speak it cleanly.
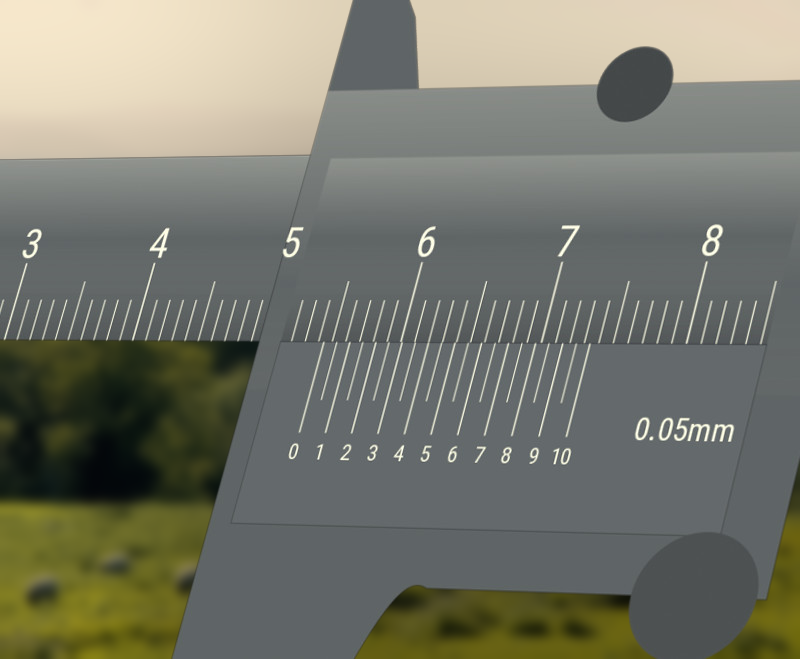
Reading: **54.4** mm
